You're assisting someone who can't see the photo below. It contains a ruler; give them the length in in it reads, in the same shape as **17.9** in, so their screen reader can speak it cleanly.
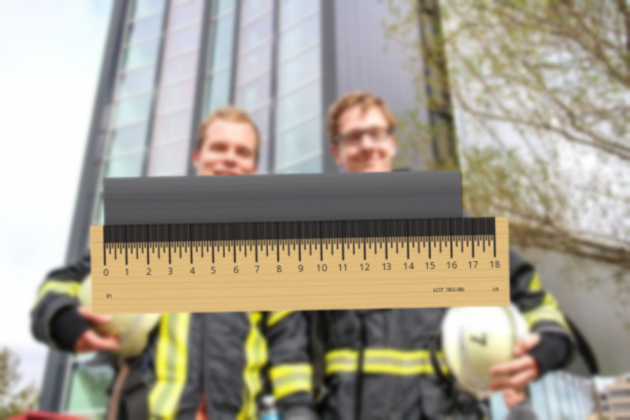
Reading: **16.5** in
